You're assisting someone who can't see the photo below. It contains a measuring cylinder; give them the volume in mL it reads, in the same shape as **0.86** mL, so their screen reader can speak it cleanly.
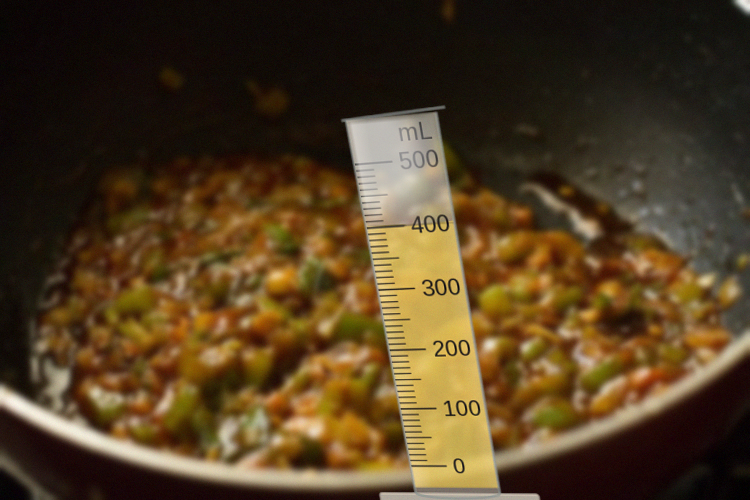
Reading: **400** mL
